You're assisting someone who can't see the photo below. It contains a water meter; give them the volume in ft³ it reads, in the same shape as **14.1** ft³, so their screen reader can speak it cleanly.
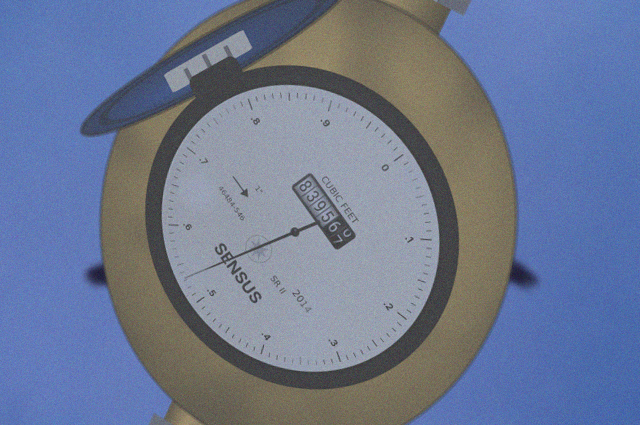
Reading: **839566.53** ft³
